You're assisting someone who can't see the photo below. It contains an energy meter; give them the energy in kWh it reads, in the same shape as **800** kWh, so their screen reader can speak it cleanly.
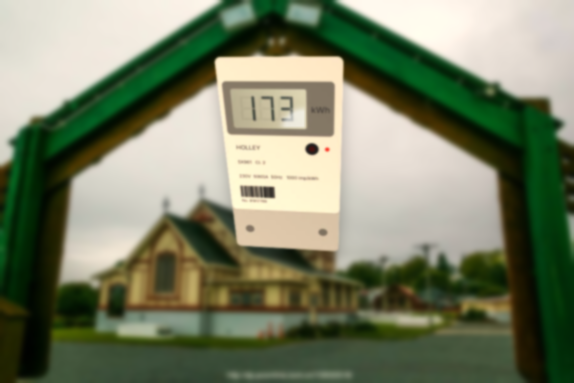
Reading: **173** kWh
